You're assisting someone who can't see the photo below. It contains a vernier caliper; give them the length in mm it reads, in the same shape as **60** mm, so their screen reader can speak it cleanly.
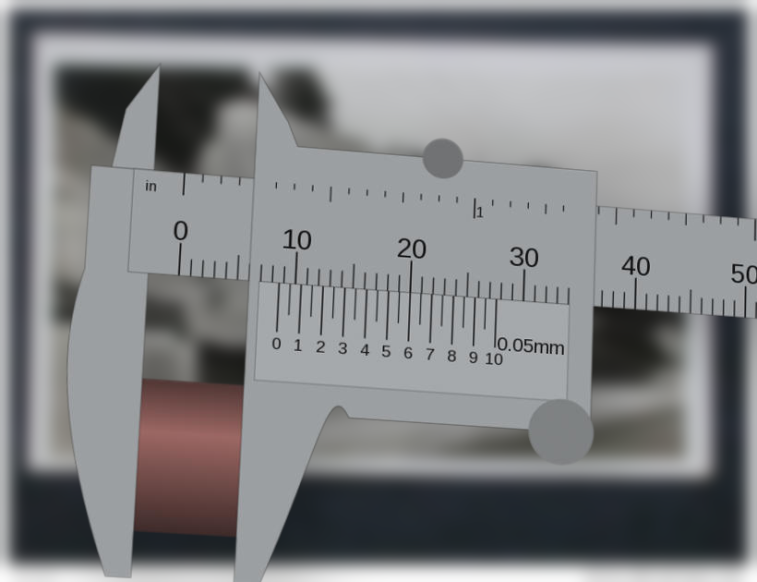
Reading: **8.6** mm
